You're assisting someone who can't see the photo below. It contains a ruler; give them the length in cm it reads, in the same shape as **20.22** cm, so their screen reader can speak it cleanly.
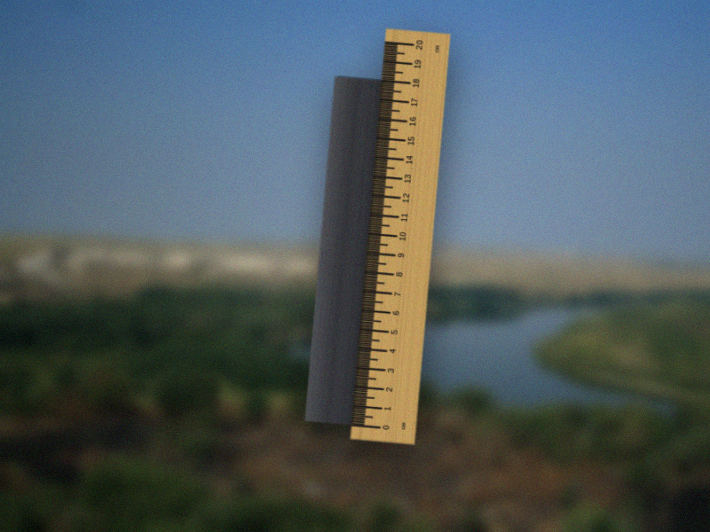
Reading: **18** cm
